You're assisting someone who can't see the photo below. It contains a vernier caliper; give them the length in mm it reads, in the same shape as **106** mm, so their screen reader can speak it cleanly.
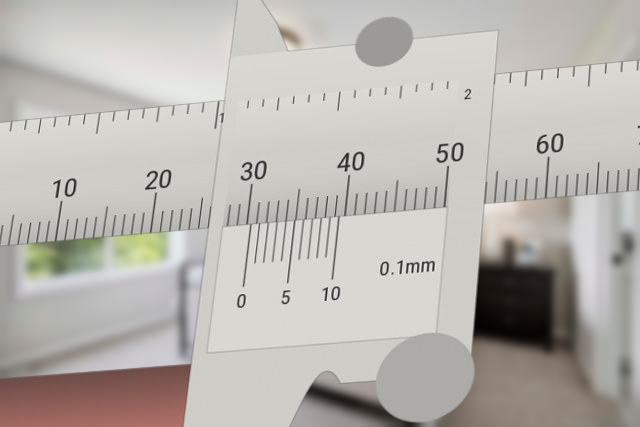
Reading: **30.4** mm
